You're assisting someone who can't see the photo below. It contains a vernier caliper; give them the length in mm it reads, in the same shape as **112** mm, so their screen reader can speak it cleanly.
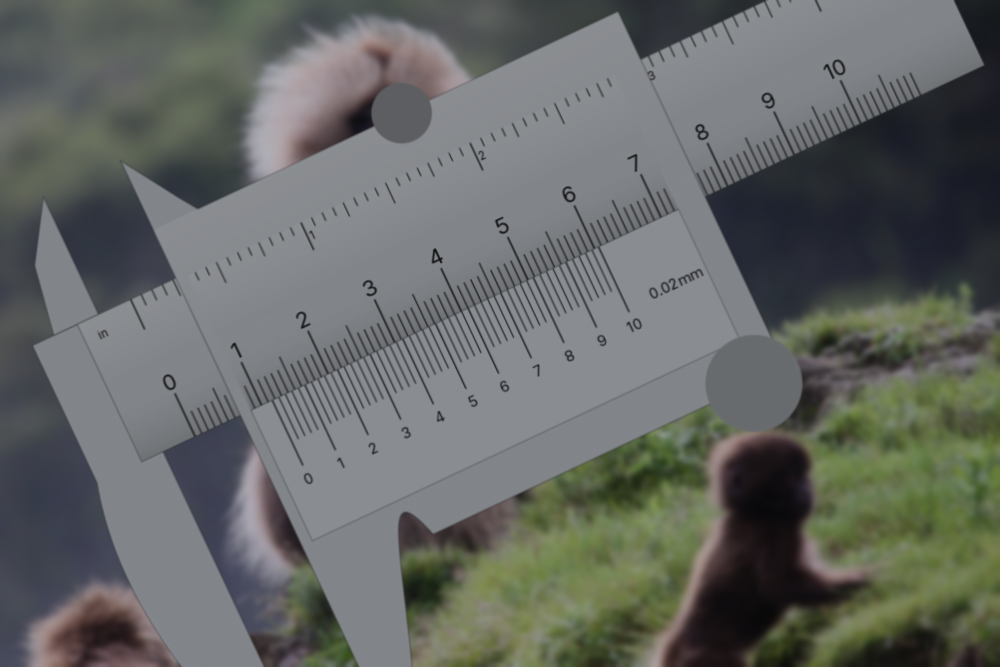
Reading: **11.6** mm
